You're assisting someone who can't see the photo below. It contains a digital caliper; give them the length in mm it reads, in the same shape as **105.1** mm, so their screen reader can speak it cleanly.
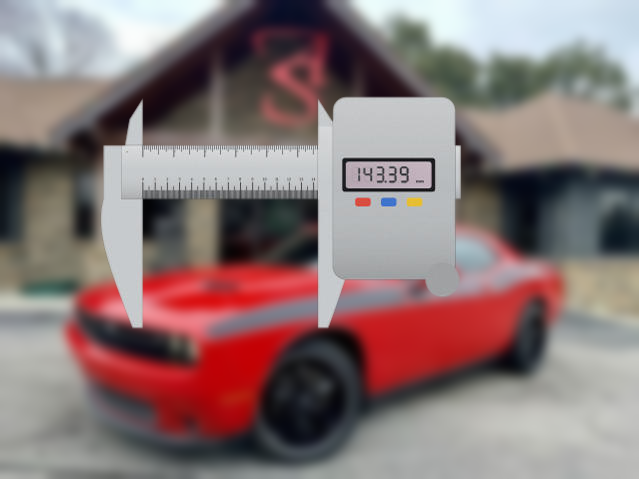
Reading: **143.39** mm
